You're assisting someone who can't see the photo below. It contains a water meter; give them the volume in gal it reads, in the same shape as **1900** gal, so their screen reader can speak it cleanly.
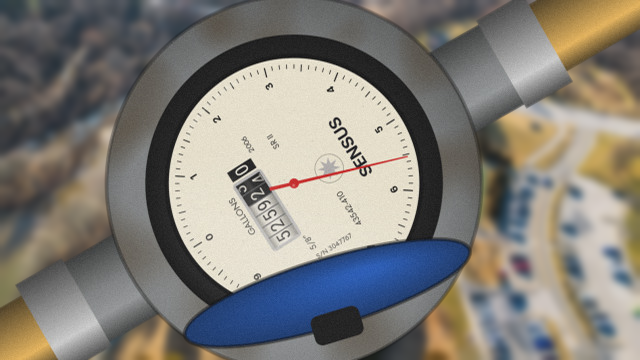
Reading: **5259235.5** gal
